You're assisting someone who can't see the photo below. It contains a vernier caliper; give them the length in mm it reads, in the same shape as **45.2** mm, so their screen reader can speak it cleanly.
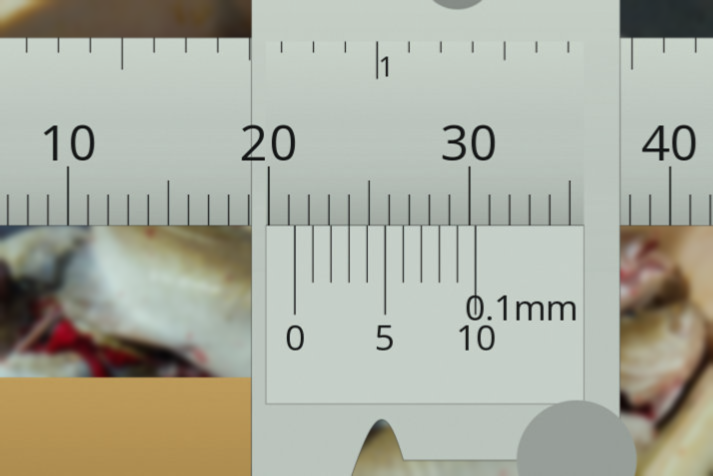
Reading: **21.3** mm
